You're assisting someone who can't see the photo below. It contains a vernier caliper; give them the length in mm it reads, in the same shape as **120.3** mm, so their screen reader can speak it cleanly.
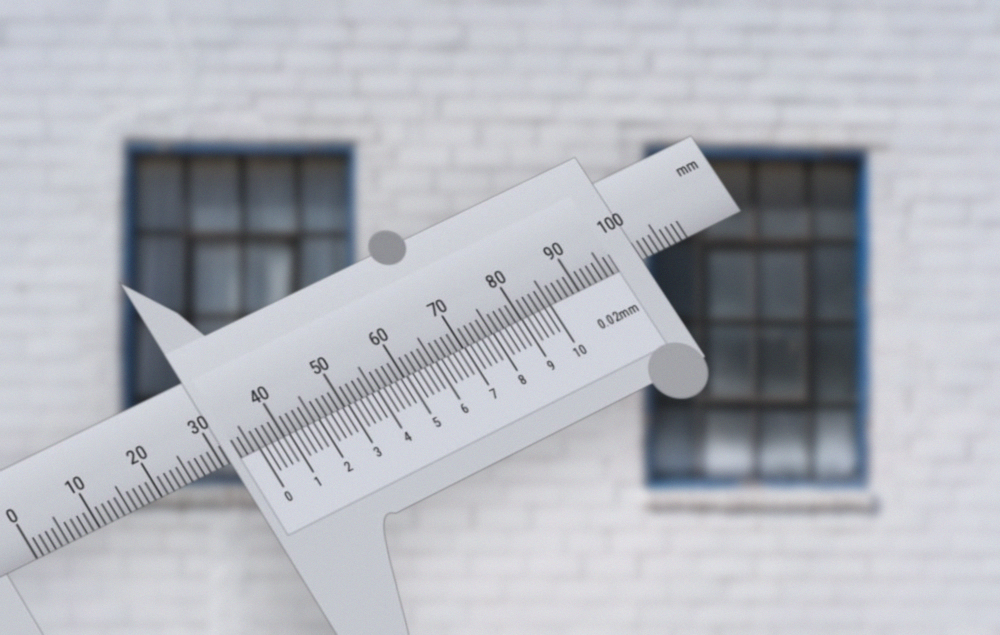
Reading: **36.0** mm
